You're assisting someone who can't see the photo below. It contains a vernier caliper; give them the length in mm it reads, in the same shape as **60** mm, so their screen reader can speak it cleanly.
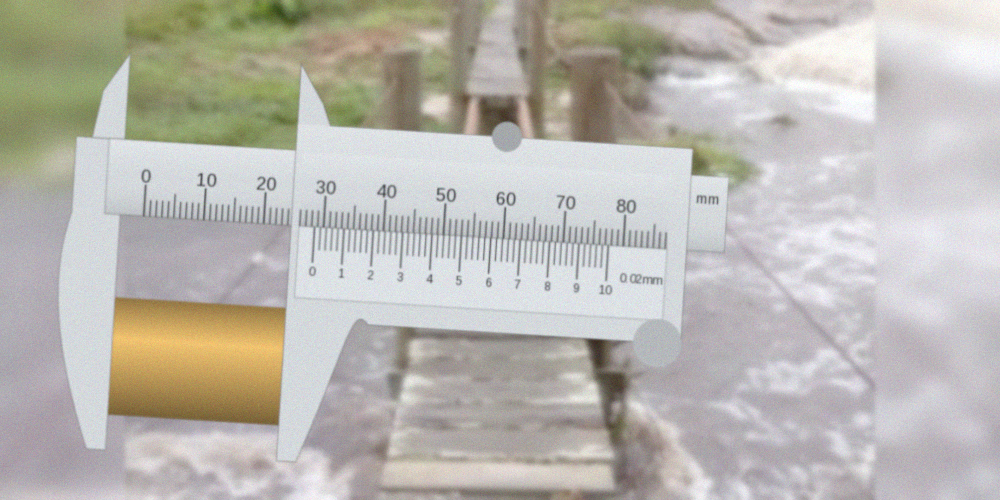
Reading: **28.5** mm
